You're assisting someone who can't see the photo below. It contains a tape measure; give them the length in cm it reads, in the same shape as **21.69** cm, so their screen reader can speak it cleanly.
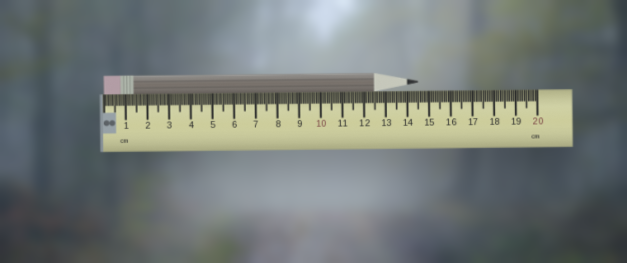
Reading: **14.5** cm
